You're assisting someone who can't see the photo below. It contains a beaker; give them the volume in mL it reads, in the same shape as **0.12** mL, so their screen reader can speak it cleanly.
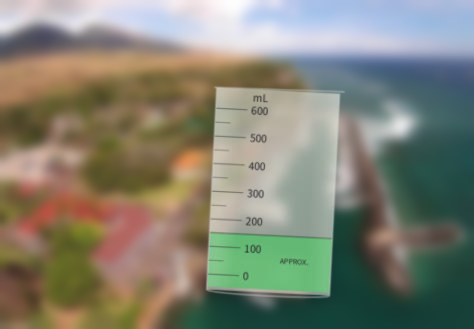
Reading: **150** mL
